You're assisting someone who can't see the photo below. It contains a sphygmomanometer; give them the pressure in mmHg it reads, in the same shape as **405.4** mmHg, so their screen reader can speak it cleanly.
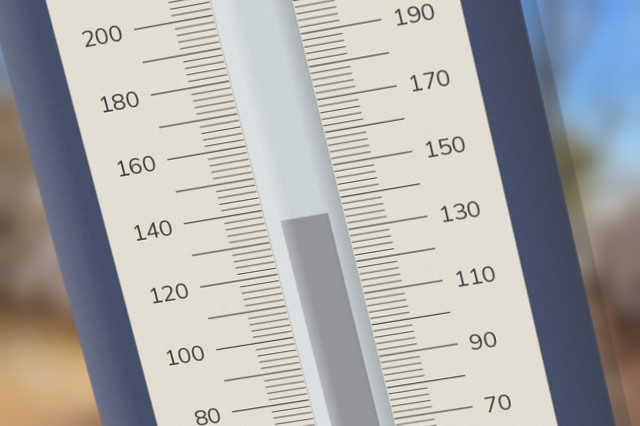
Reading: **136** mmHg
